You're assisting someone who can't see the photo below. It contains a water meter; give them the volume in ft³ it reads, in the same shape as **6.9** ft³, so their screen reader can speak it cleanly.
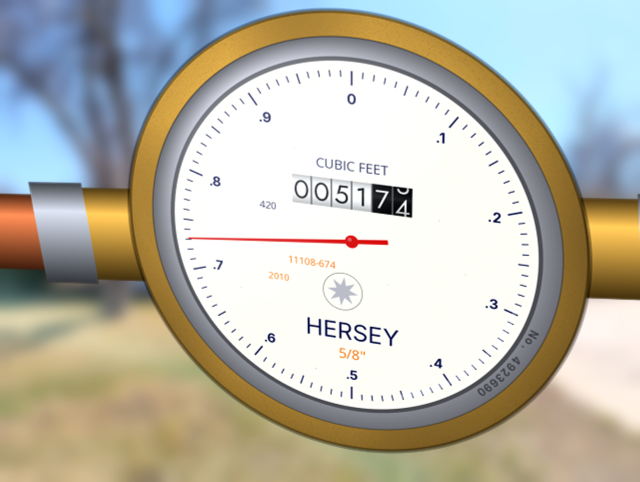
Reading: **5173.73** ft³
